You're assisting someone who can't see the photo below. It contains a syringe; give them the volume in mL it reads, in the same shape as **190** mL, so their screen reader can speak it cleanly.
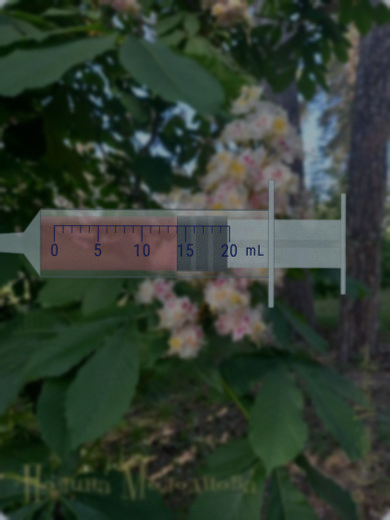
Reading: **14** mL
